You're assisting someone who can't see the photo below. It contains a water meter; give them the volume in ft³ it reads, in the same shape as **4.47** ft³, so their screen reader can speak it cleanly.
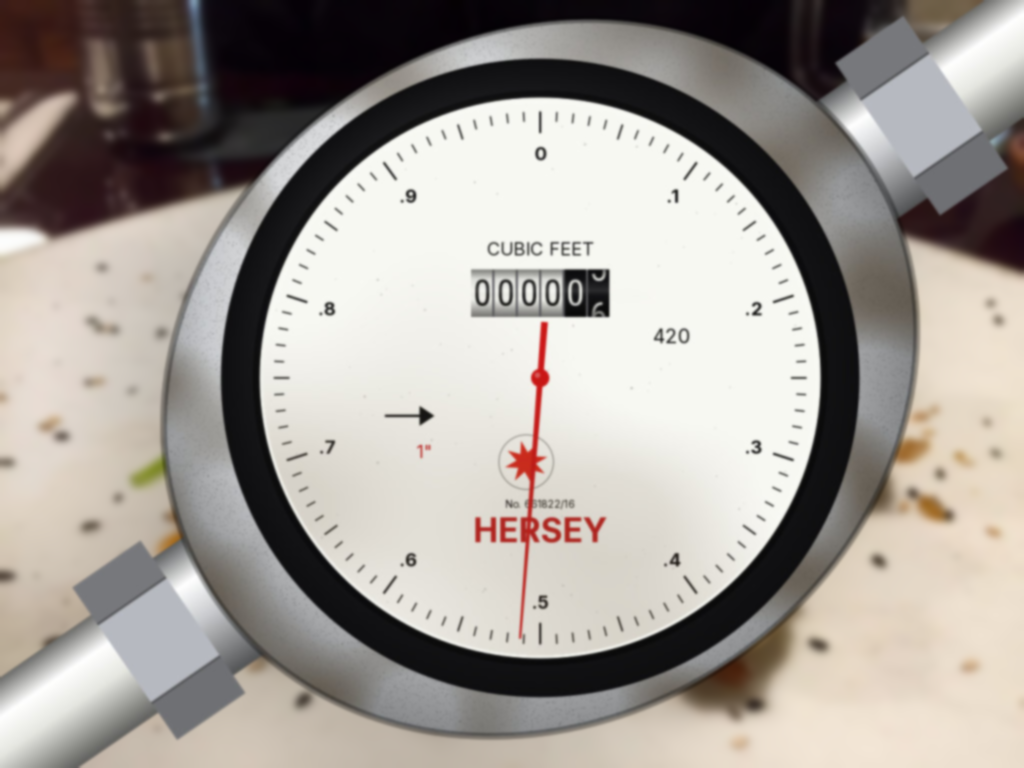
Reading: **5.51** ft³
